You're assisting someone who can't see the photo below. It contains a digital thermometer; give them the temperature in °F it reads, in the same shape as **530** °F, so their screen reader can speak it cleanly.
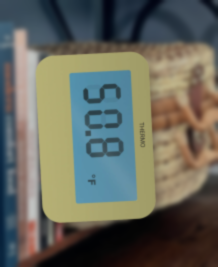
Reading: **50.8** °F
